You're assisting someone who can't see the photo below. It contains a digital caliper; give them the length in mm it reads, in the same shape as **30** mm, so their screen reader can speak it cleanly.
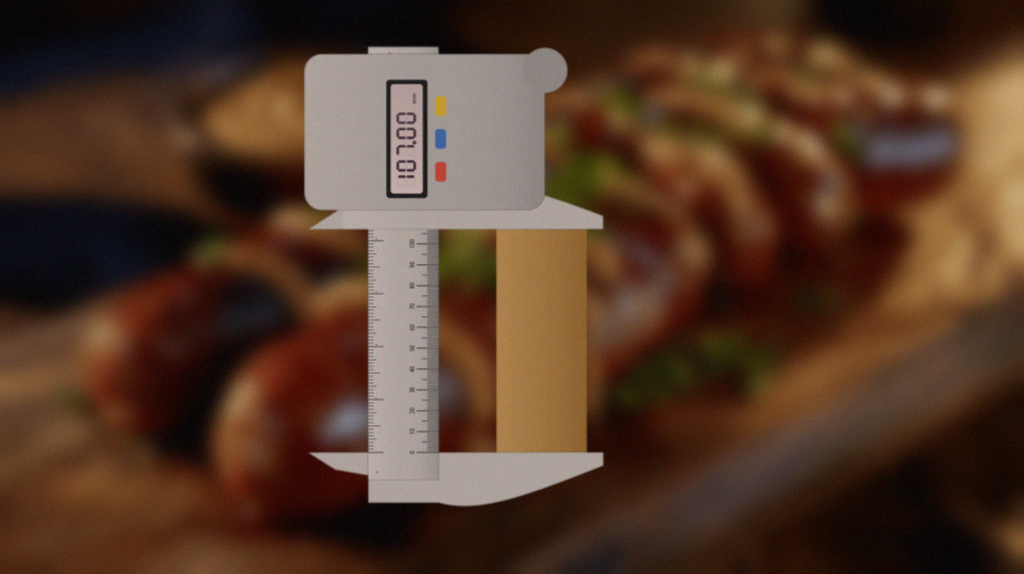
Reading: **107.00** mm
